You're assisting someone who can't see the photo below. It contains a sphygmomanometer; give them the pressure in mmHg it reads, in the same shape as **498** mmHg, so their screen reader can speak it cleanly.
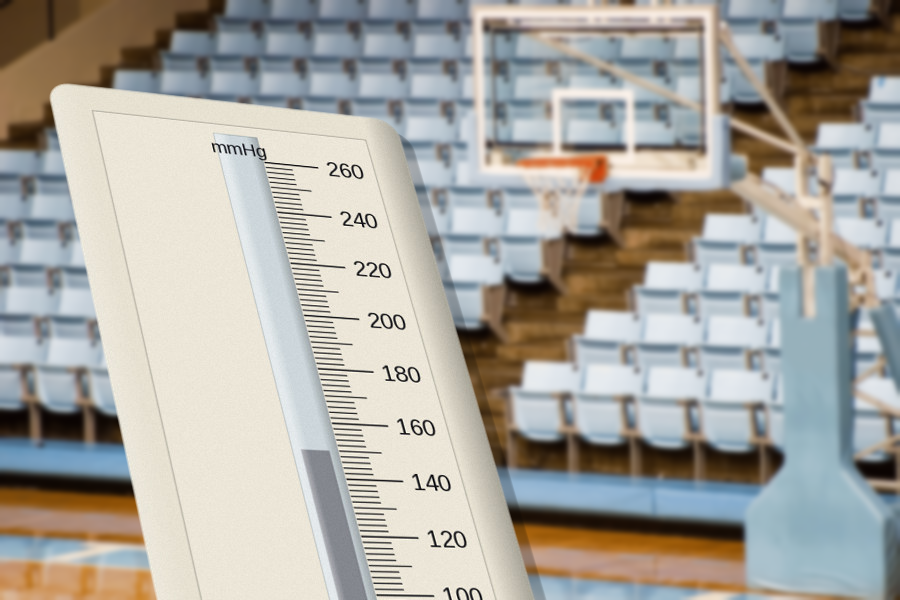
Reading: **150** mmHg
